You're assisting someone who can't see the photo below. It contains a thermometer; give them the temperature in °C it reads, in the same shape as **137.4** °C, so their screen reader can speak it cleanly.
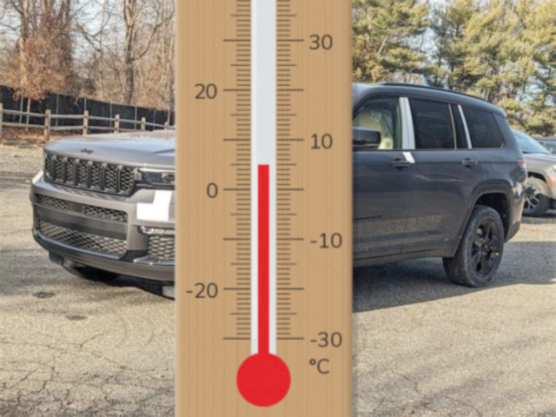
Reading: **5** °C
